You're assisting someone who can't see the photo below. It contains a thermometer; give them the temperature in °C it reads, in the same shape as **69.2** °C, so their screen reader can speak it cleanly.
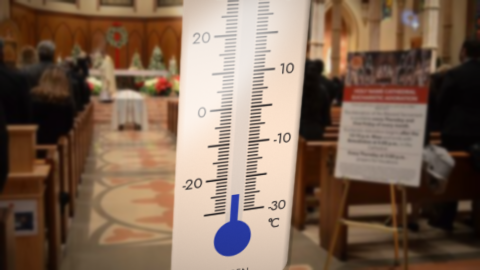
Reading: **-25** °C
